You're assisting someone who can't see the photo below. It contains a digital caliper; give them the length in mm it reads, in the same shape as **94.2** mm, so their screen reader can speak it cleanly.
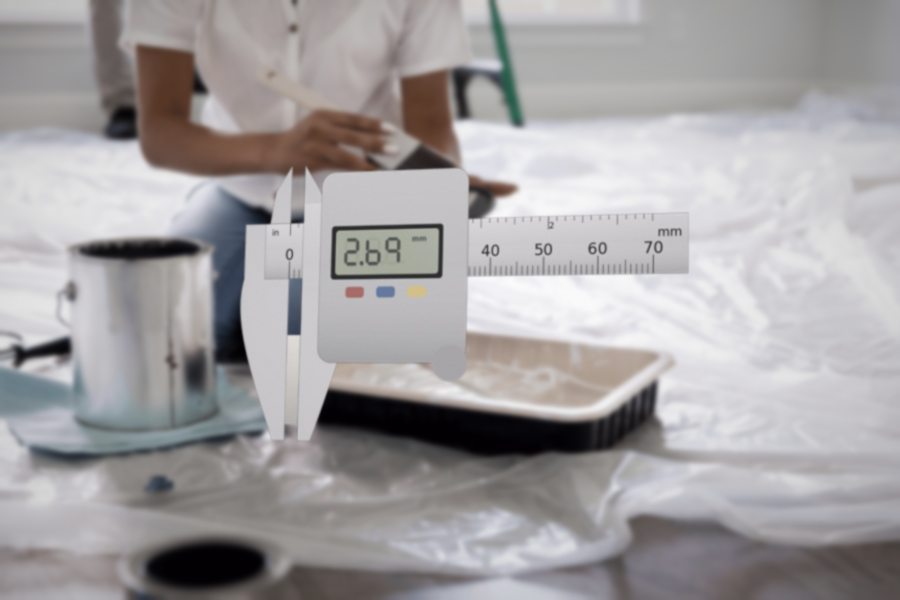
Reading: **2.69** mm
